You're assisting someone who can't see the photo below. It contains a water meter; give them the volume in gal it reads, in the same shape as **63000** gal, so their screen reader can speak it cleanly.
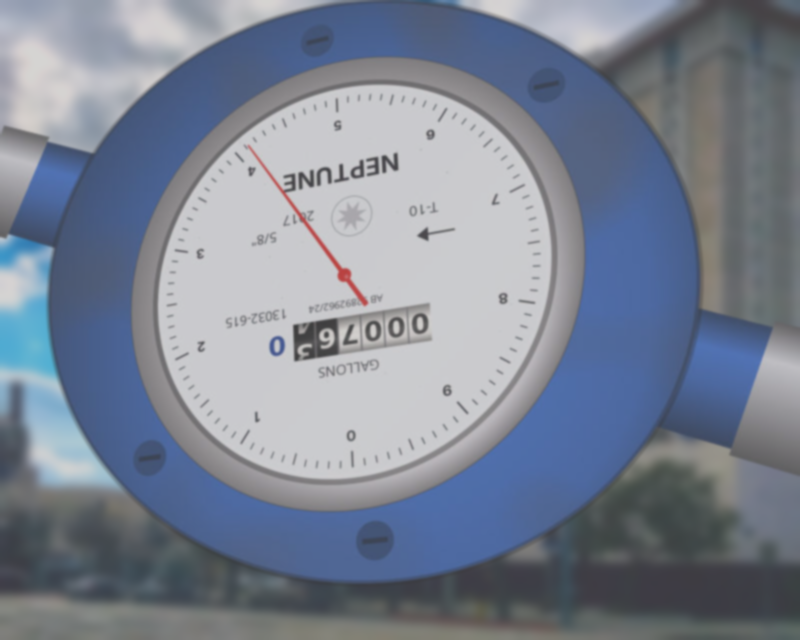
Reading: **7634.1** gal
